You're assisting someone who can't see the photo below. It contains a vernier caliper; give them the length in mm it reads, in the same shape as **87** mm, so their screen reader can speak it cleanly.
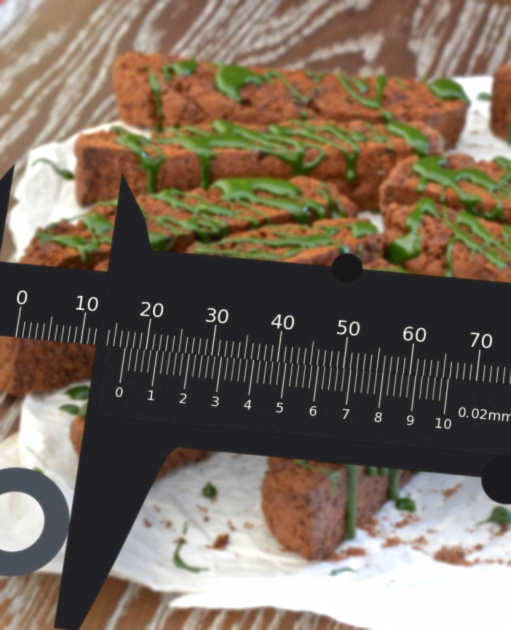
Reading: **16.8** mm
